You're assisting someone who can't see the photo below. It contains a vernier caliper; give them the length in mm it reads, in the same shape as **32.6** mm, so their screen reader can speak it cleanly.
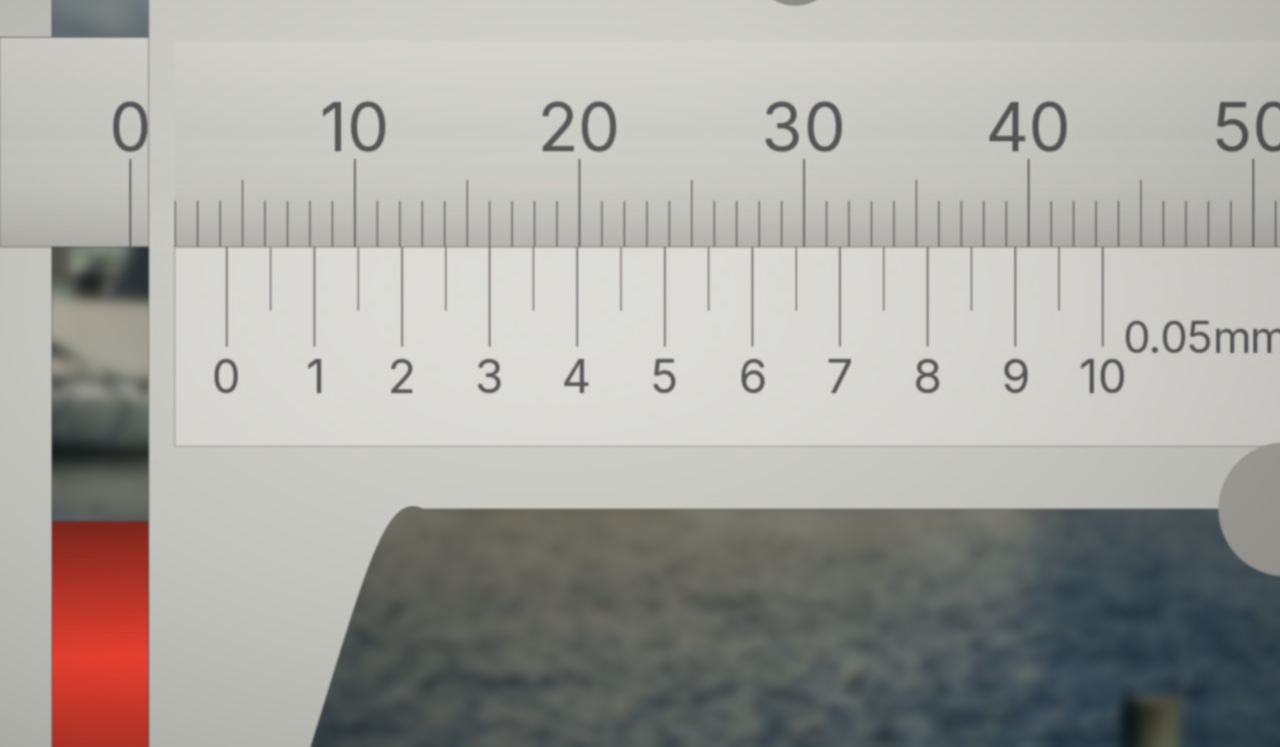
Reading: **4.3** mm
